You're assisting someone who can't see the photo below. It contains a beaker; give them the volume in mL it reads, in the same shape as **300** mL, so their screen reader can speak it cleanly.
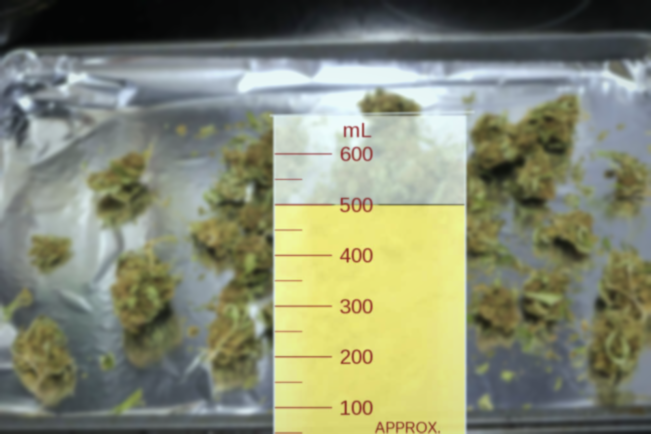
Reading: **500** mL
